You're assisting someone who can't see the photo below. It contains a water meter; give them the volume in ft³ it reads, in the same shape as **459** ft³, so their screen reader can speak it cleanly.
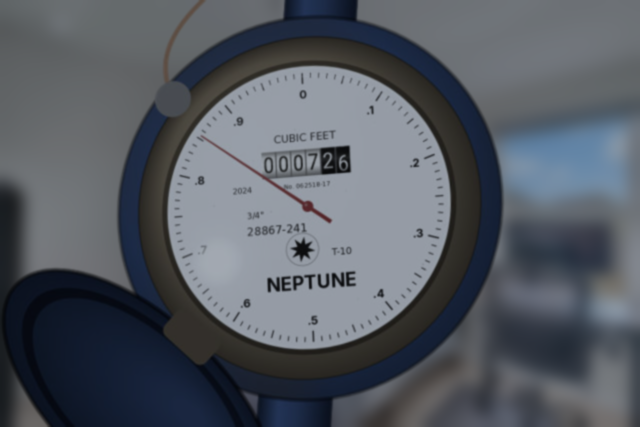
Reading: **725.85** ft³
